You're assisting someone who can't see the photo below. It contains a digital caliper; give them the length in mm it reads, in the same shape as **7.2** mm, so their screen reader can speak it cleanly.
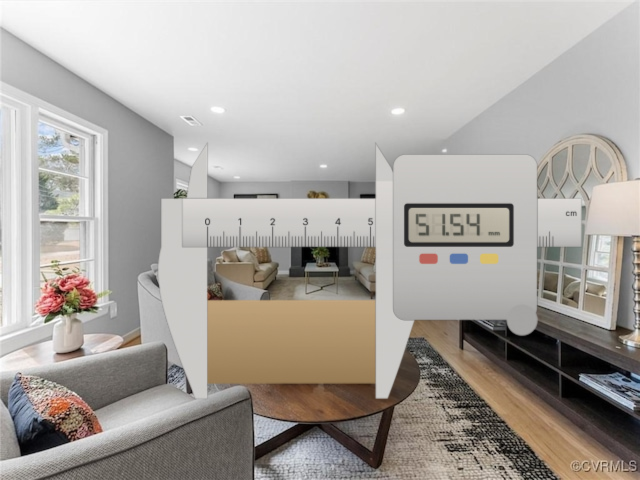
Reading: **51.54** mm
